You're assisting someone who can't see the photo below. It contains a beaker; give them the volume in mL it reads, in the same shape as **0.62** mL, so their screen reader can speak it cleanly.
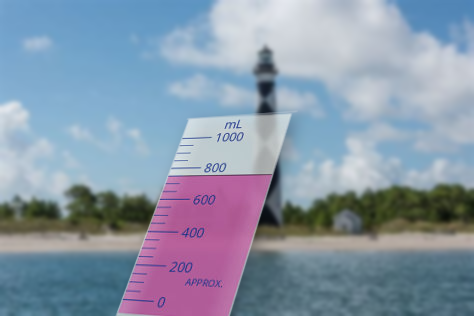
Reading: **750** mL
